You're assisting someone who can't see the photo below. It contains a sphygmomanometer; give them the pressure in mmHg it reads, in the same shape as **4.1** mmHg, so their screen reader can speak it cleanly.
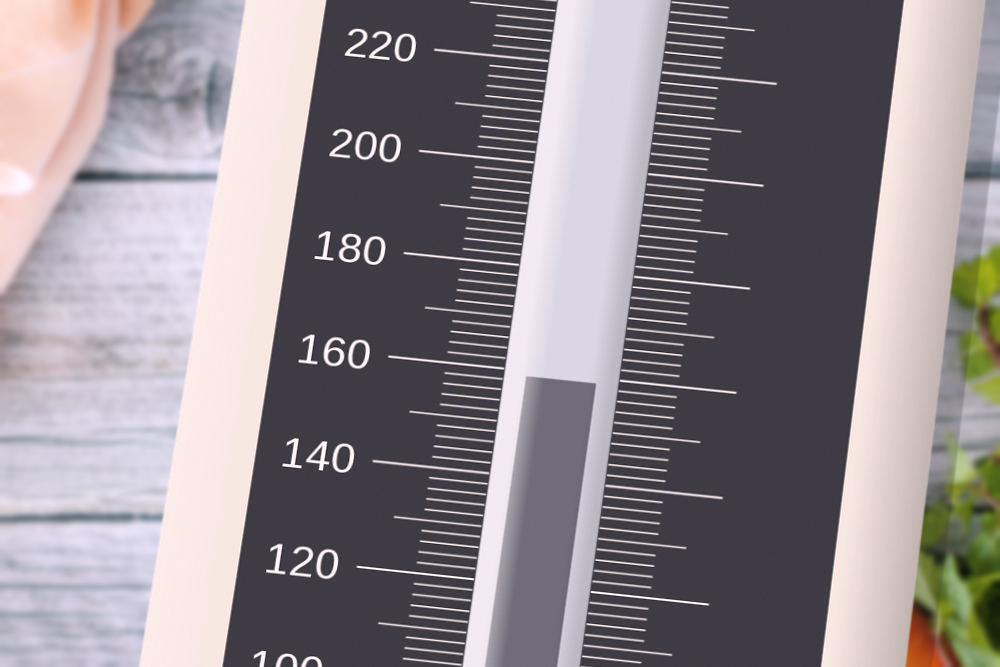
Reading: **159** mmHg
